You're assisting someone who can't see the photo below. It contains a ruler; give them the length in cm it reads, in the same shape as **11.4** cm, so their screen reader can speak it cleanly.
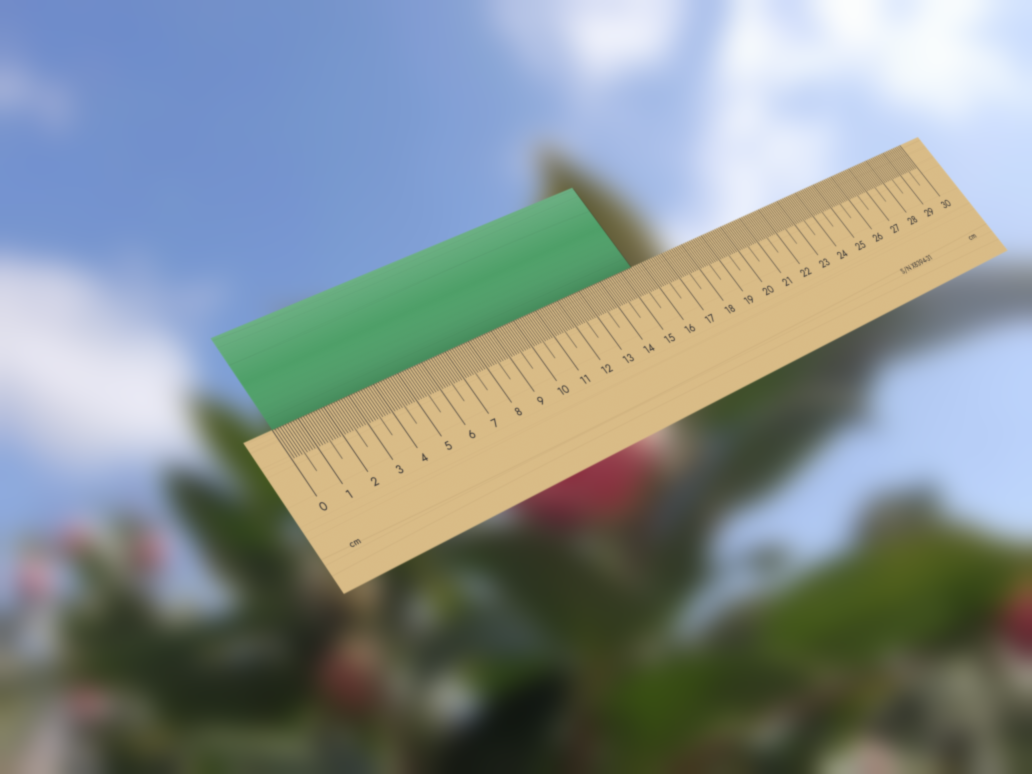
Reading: **15.5** cm
